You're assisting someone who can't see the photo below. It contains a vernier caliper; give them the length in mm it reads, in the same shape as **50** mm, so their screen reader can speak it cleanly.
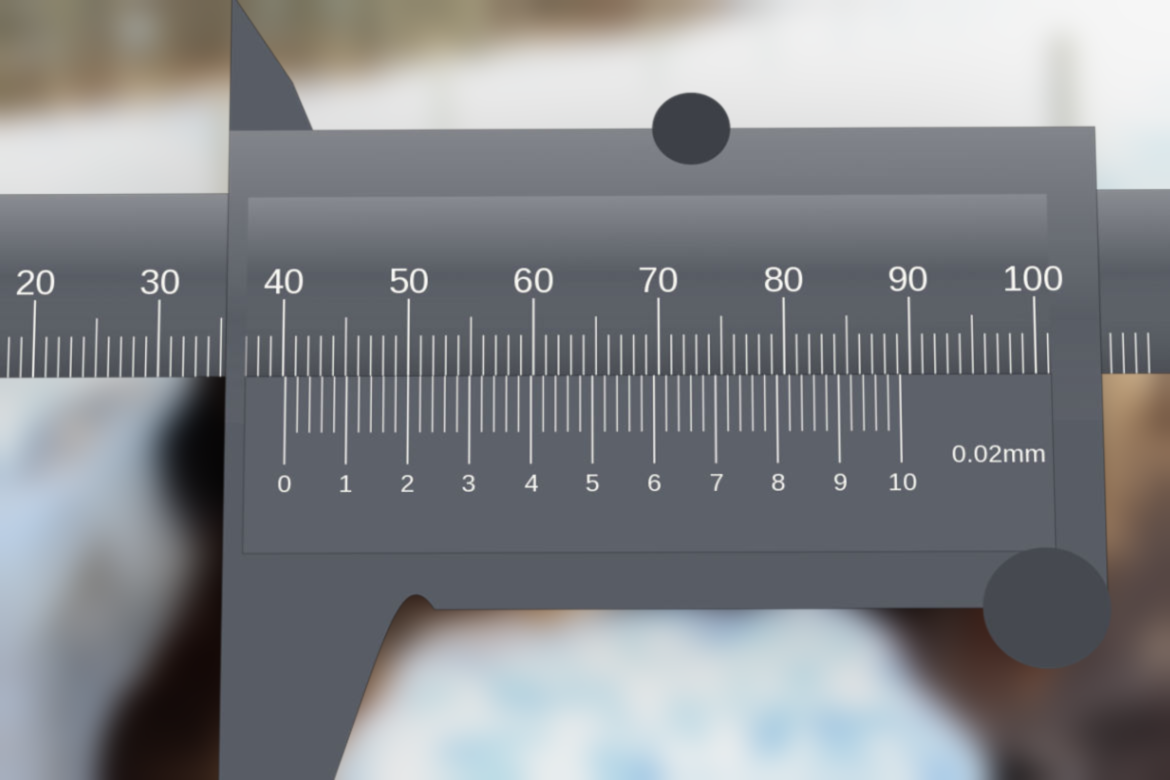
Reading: **40.2** mm
